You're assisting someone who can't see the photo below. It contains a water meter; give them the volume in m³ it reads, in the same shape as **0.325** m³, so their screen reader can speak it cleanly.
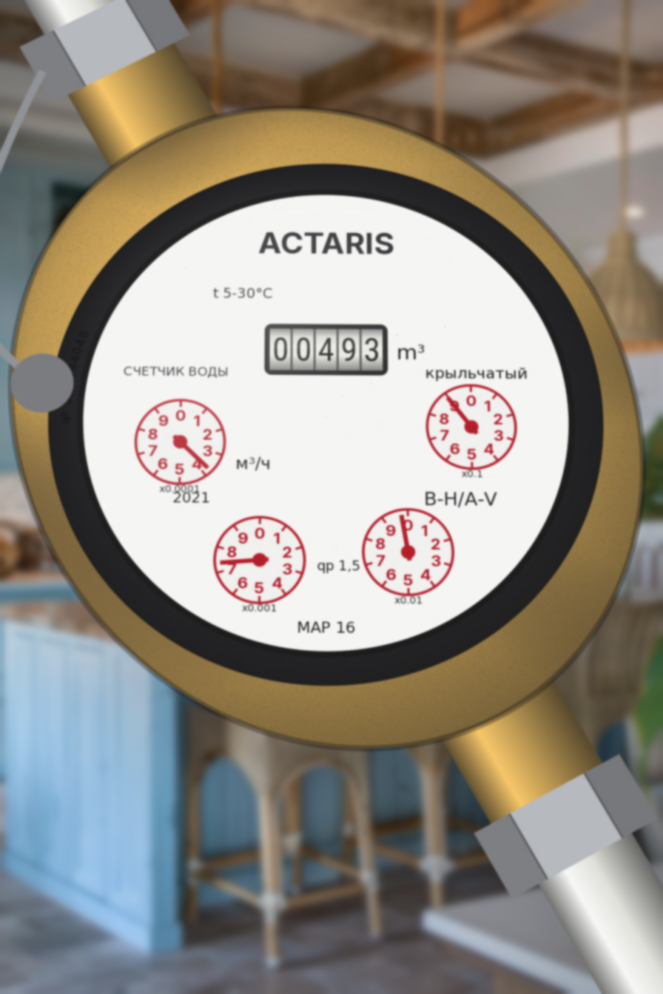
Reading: **493.8973** m³
